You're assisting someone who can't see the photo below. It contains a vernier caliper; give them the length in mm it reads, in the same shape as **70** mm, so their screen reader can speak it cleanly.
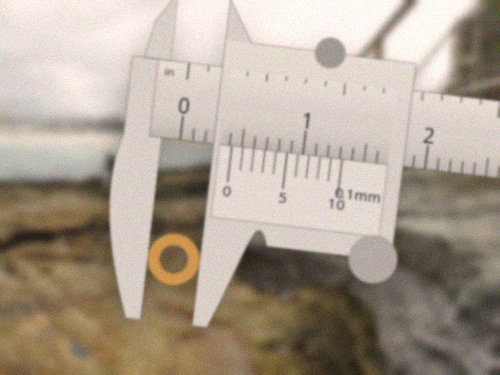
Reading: **4.2** mm
